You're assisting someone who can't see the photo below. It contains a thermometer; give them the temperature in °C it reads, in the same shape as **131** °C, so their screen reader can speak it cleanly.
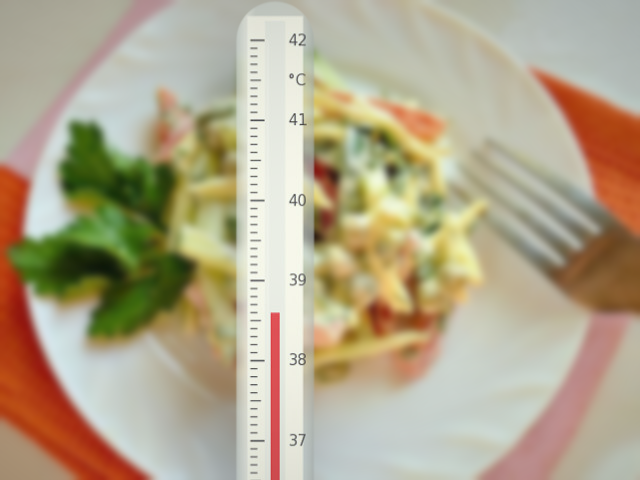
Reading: **38.6** °C
